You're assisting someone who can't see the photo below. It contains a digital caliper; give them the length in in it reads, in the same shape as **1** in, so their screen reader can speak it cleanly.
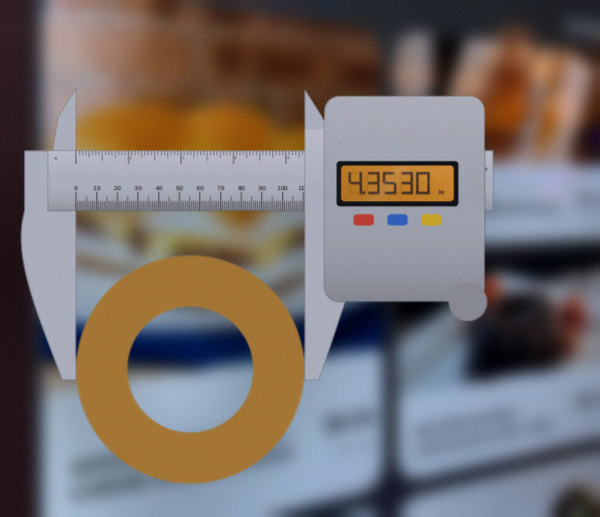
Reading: **4.3530** in
